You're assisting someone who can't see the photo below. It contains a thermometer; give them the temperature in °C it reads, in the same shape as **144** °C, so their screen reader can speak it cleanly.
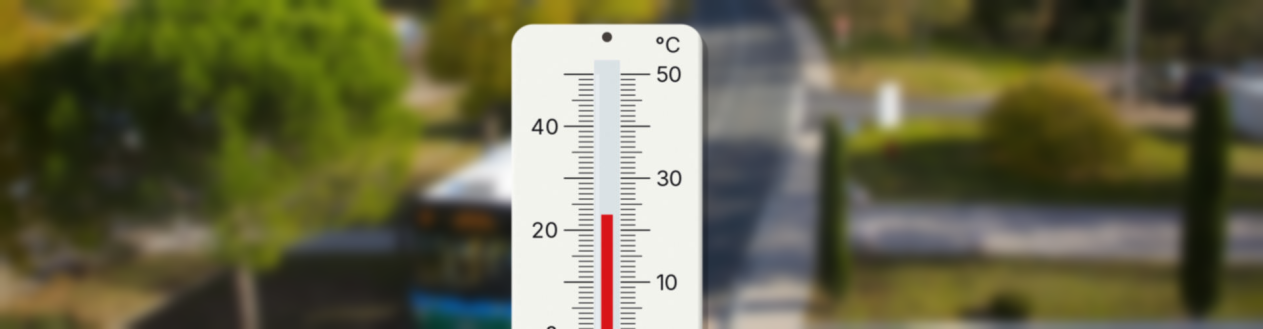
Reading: **23** °C
